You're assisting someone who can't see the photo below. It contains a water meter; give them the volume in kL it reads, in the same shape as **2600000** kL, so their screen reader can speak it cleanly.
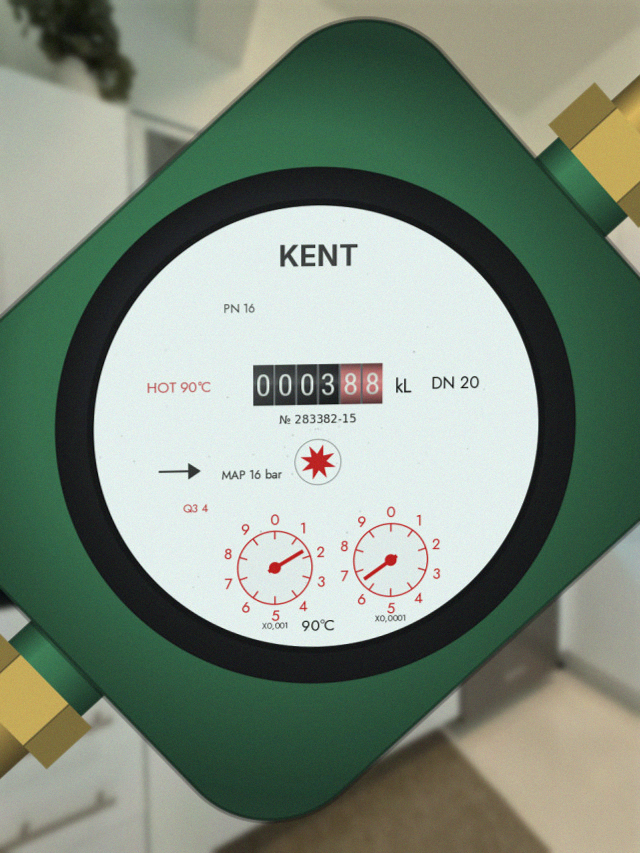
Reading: **3.8816** kL
